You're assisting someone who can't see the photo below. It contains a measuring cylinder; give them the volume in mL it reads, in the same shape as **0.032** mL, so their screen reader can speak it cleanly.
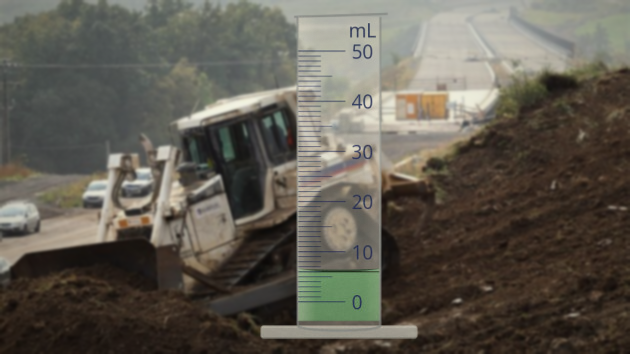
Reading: **6** mL
